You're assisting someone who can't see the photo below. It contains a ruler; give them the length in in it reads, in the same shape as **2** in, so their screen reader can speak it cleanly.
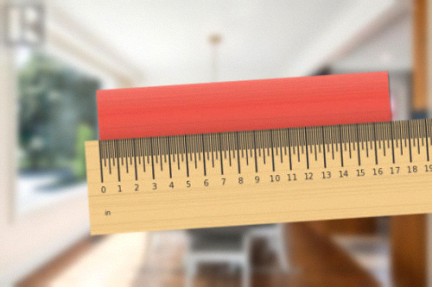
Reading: **17** in
